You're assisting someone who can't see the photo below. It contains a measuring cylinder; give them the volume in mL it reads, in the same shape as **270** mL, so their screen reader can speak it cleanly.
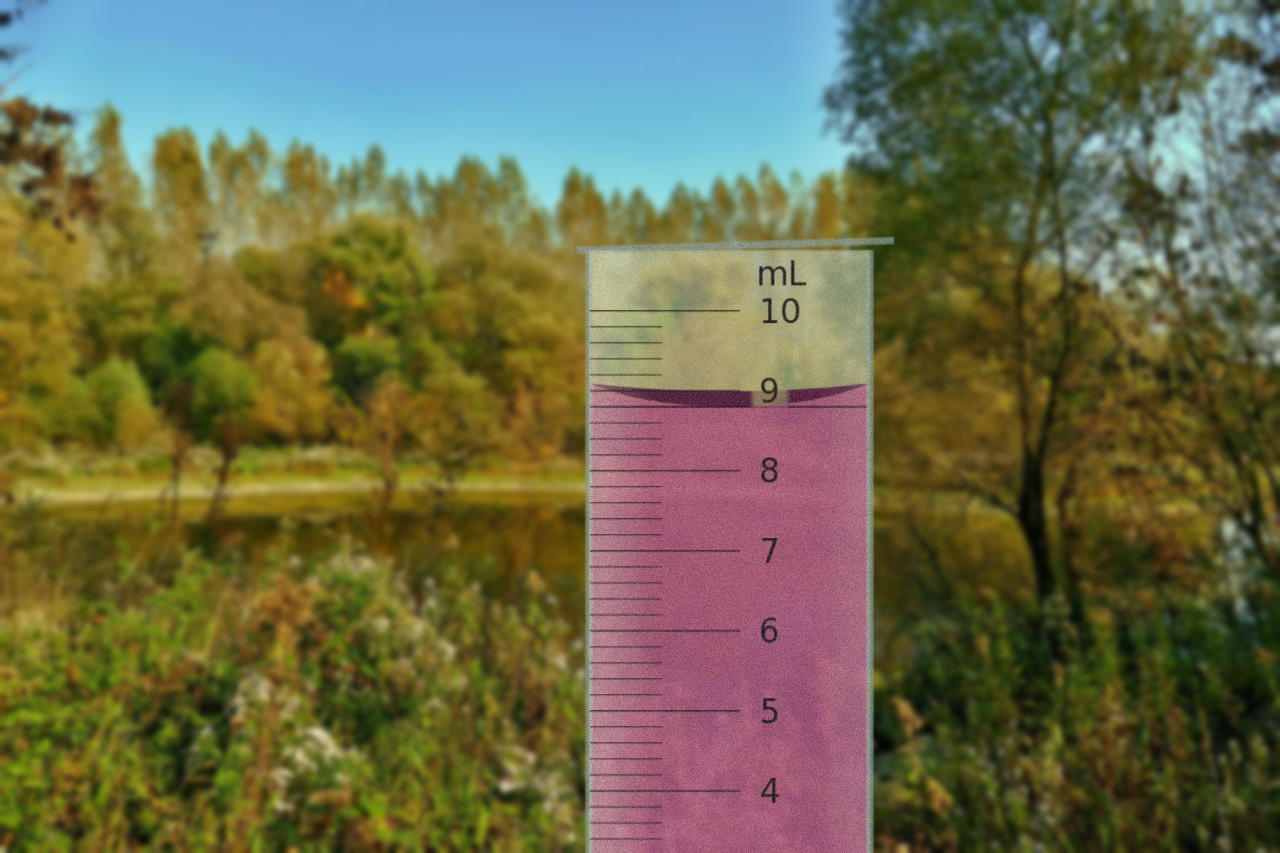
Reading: **8.8** mL
